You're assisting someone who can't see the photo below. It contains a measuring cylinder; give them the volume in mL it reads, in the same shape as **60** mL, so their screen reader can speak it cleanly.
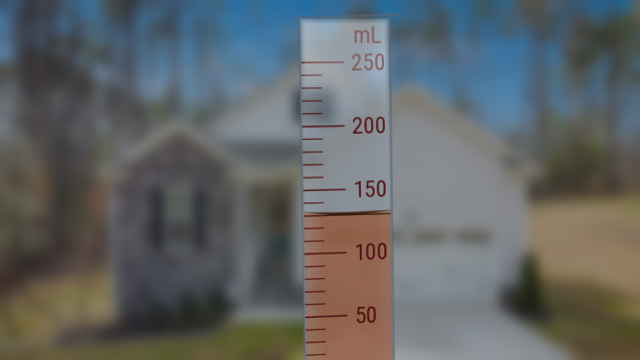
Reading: **130** mL
